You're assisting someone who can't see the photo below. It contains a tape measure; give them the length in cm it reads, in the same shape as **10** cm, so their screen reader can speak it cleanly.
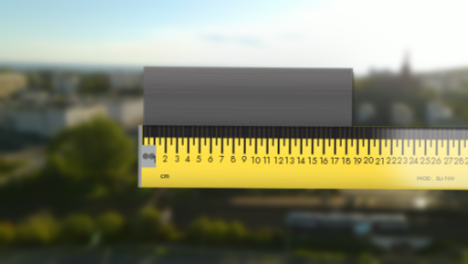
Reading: **18.5** cm
